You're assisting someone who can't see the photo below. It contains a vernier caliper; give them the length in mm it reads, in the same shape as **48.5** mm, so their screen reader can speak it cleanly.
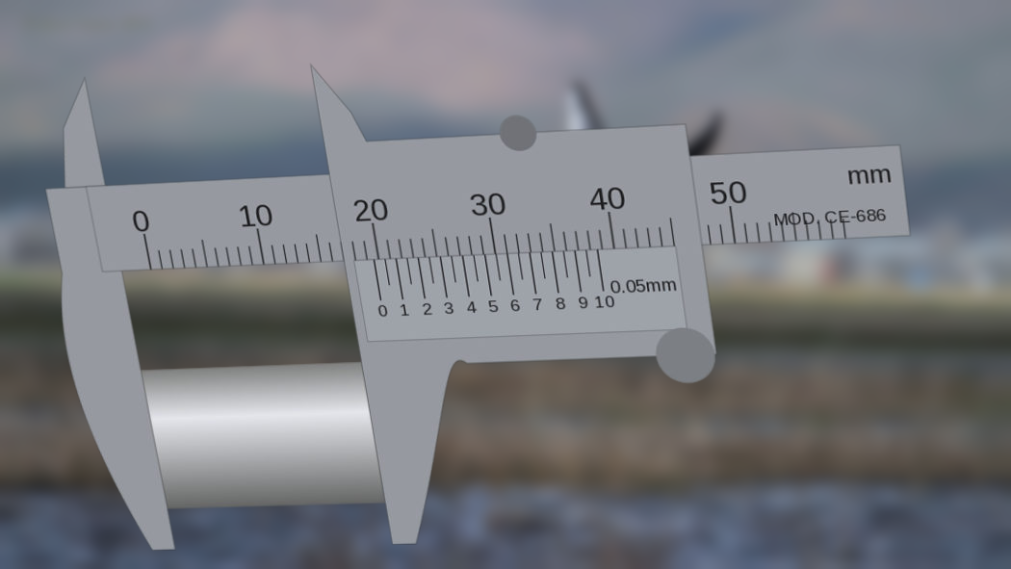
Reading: **19.6** mm
